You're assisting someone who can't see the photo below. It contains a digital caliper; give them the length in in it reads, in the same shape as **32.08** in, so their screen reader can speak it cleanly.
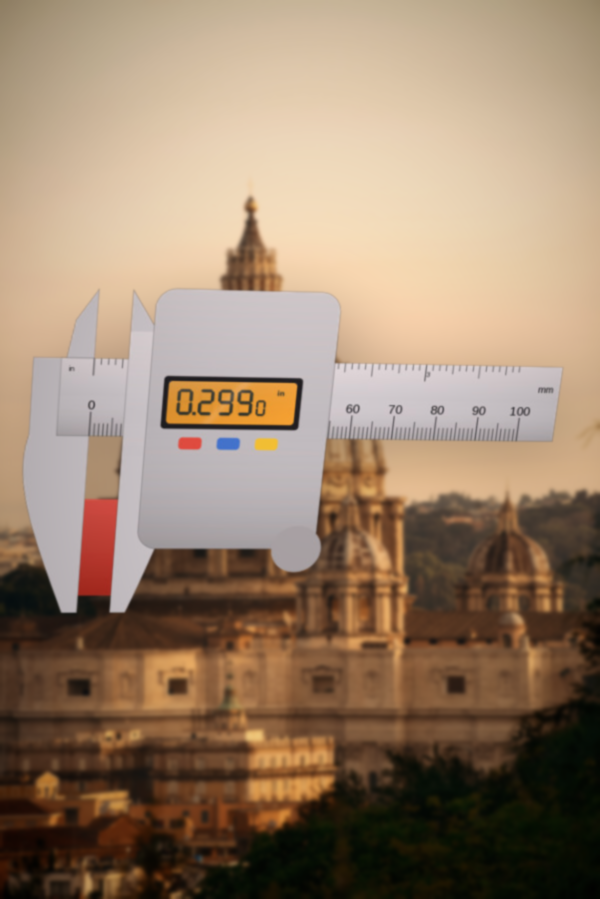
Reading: **0.2990** in
